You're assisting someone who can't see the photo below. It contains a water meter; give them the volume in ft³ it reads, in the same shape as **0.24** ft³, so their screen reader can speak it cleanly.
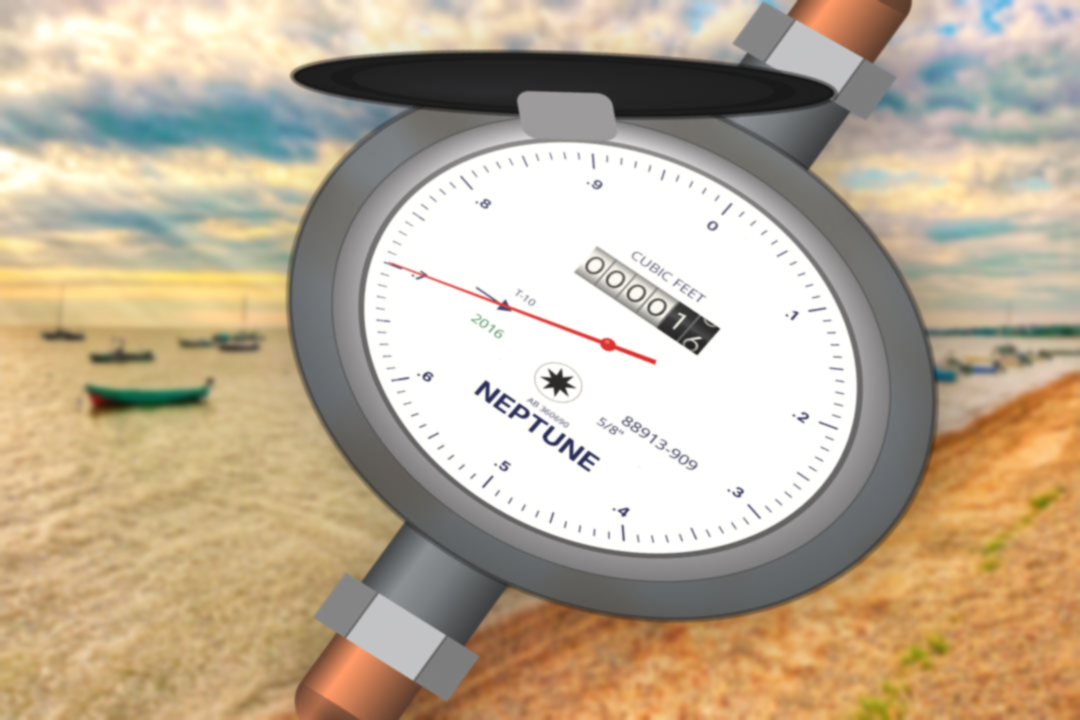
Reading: **15.70** ft³
